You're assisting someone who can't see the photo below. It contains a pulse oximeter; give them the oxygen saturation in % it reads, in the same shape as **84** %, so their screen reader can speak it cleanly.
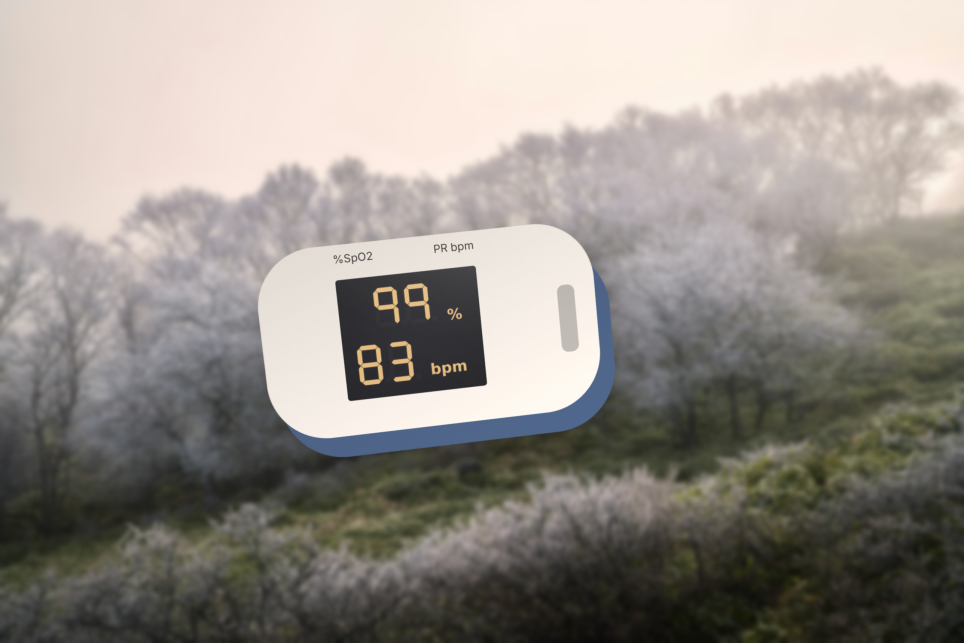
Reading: **99** %
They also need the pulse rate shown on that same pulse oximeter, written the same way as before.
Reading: **83** bpm
